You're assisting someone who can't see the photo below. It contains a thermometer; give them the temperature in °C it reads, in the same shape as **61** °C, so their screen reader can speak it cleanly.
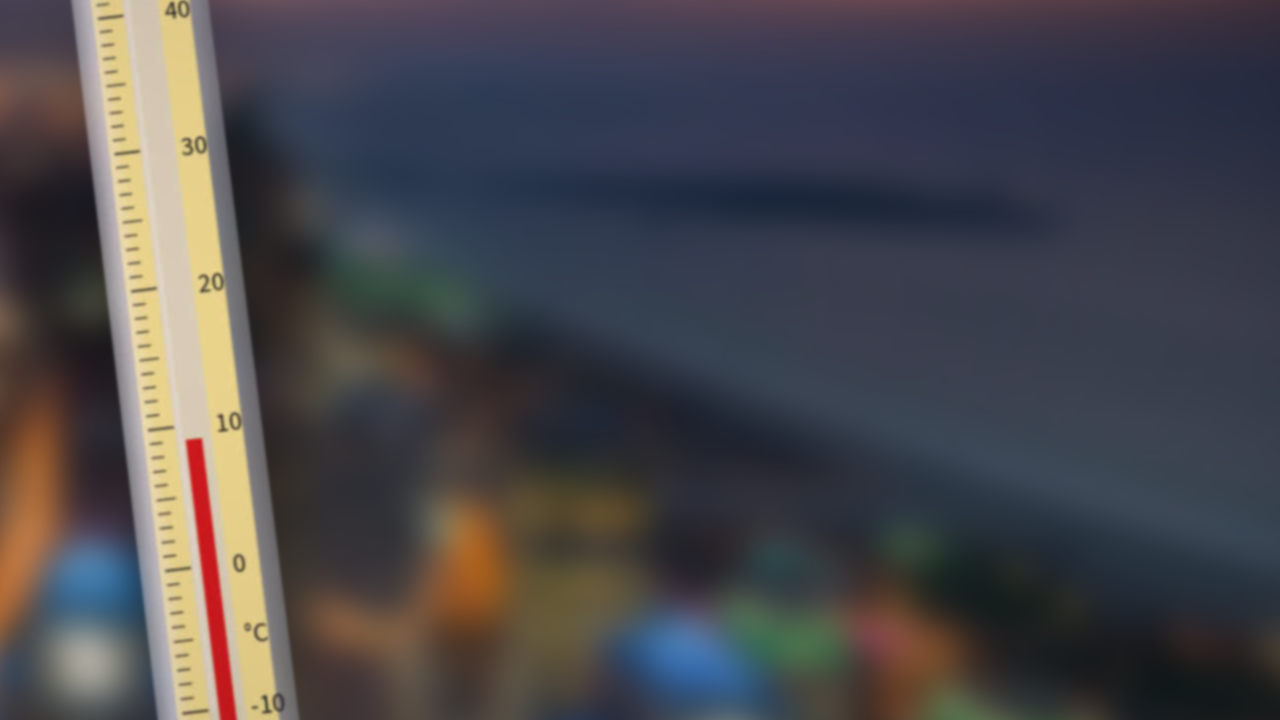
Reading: **9** °C
